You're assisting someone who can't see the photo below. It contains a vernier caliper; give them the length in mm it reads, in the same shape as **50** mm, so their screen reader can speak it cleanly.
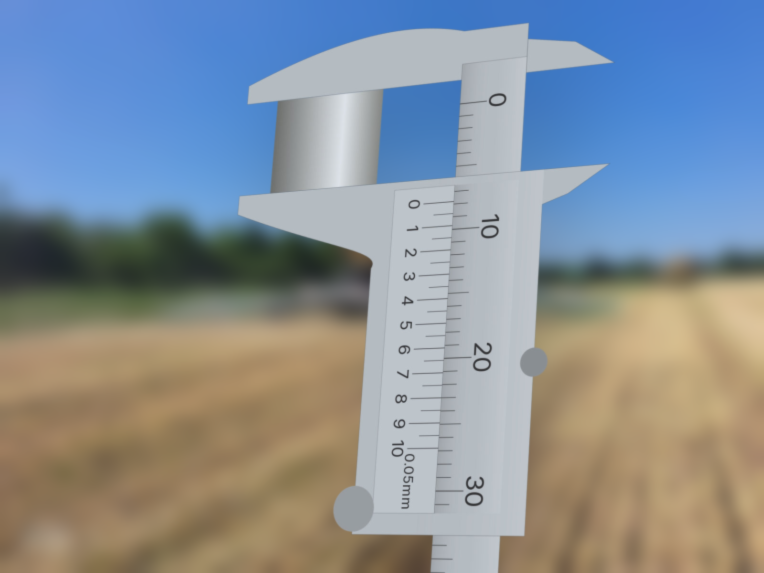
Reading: **7.8** mm
